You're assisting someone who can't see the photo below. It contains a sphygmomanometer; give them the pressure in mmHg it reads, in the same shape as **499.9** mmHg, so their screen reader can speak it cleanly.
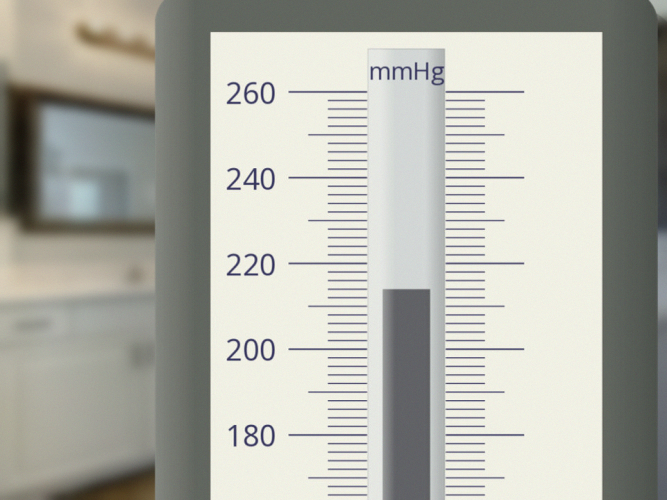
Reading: **214** mmHg
